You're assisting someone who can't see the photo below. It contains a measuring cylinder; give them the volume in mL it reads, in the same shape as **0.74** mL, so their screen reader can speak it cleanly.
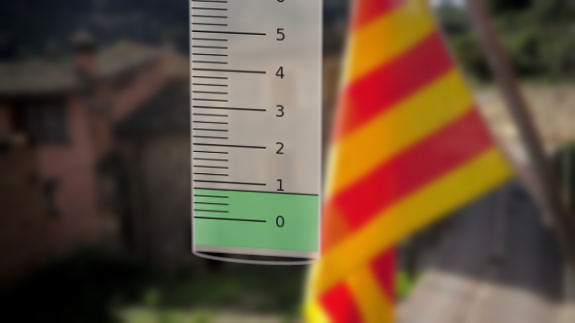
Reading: **0.8** mL
